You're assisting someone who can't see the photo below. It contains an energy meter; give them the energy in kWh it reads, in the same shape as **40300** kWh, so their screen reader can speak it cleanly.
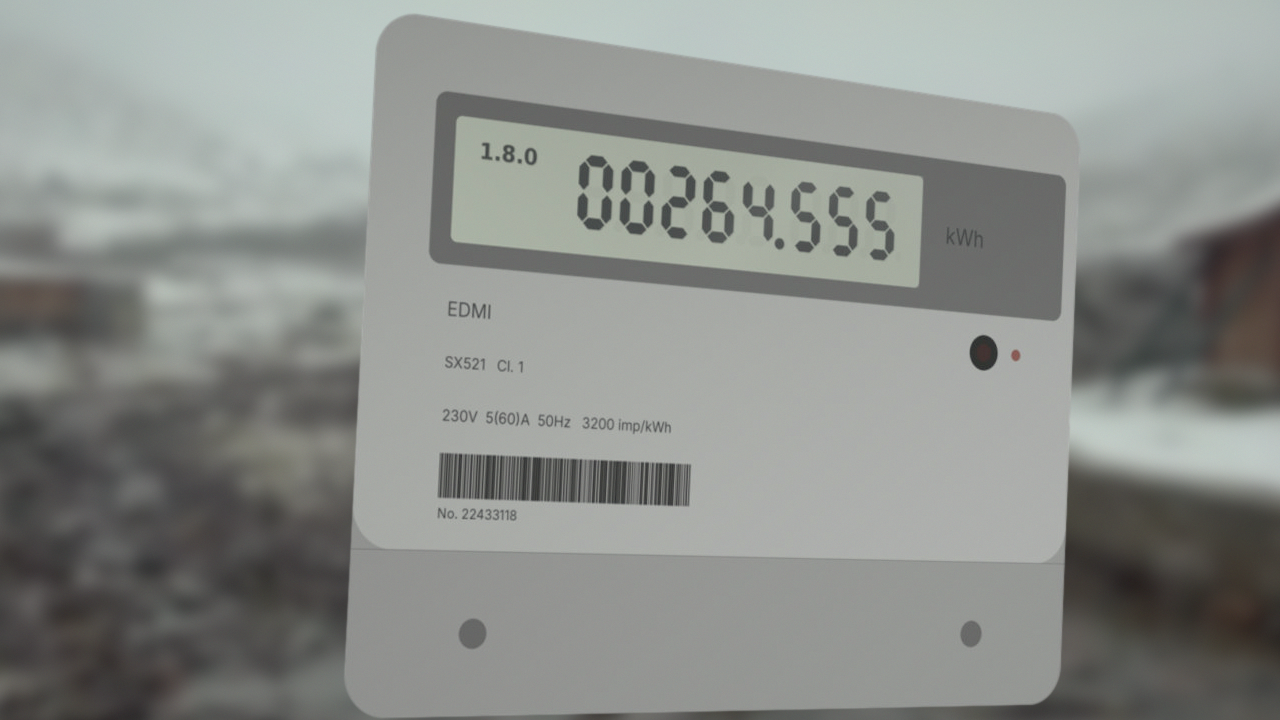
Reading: **264.555** kWh
